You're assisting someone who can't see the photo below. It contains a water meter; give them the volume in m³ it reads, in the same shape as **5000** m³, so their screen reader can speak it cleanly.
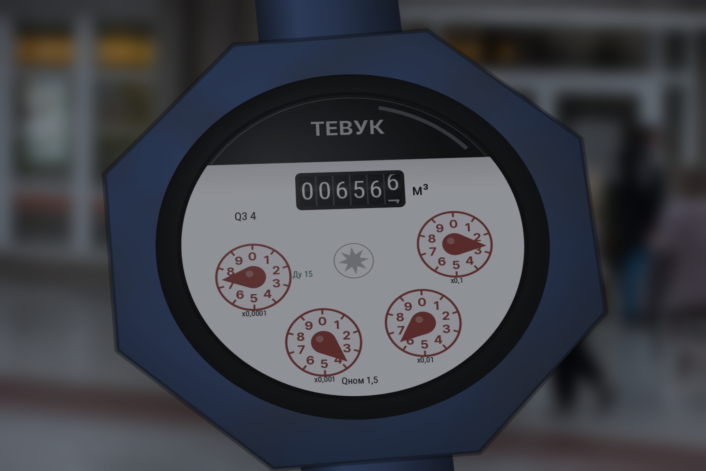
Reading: **6566.2637** m³
